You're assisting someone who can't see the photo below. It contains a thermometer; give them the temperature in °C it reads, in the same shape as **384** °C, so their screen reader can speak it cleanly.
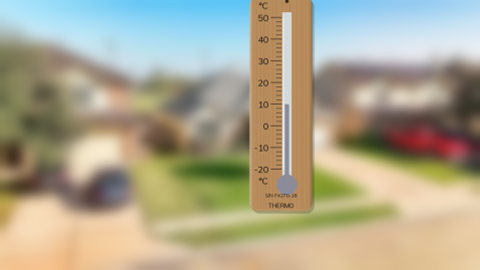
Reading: **10** °C
